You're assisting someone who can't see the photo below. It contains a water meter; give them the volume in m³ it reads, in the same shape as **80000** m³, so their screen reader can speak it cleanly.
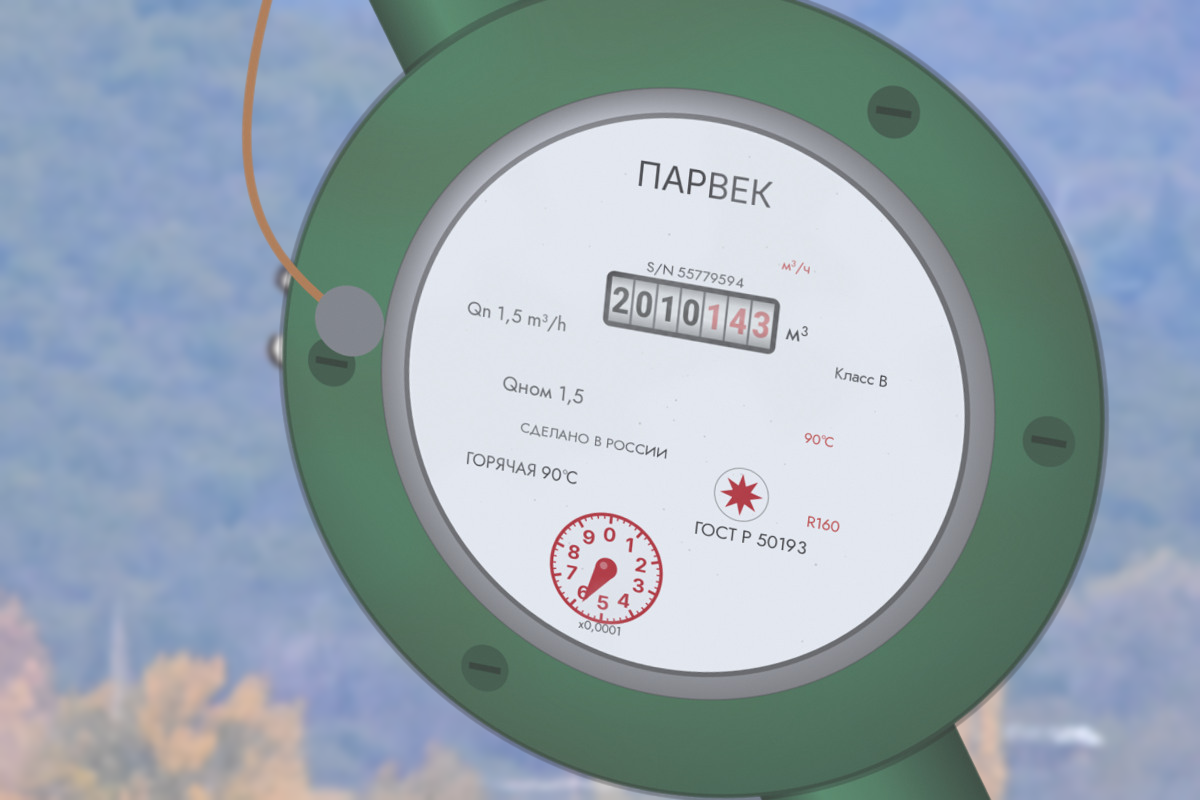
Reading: **2010.1435** m³
